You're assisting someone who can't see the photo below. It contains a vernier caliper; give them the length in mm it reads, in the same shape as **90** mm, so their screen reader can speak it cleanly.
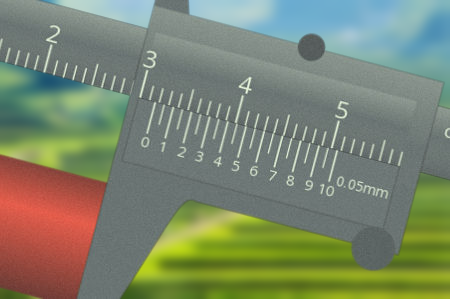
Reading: **31.6** mm
